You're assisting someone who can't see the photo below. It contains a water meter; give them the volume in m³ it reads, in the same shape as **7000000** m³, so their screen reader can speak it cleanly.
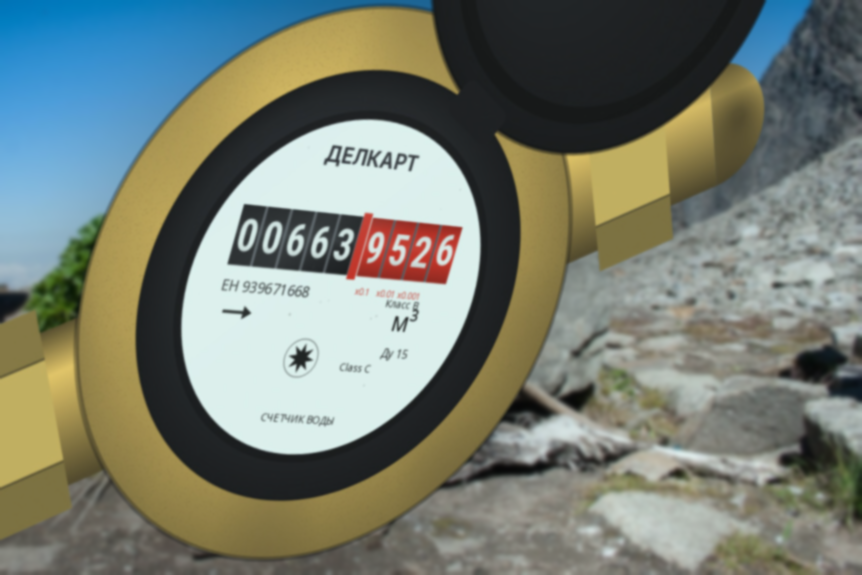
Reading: **663.9526** m³
